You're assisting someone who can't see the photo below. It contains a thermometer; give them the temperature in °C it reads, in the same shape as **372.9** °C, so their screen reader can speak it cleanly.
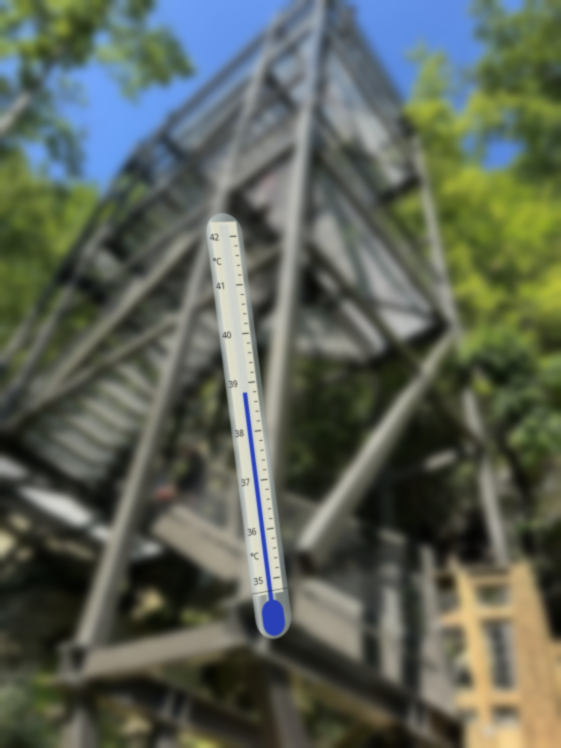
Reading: **38.8** °C
